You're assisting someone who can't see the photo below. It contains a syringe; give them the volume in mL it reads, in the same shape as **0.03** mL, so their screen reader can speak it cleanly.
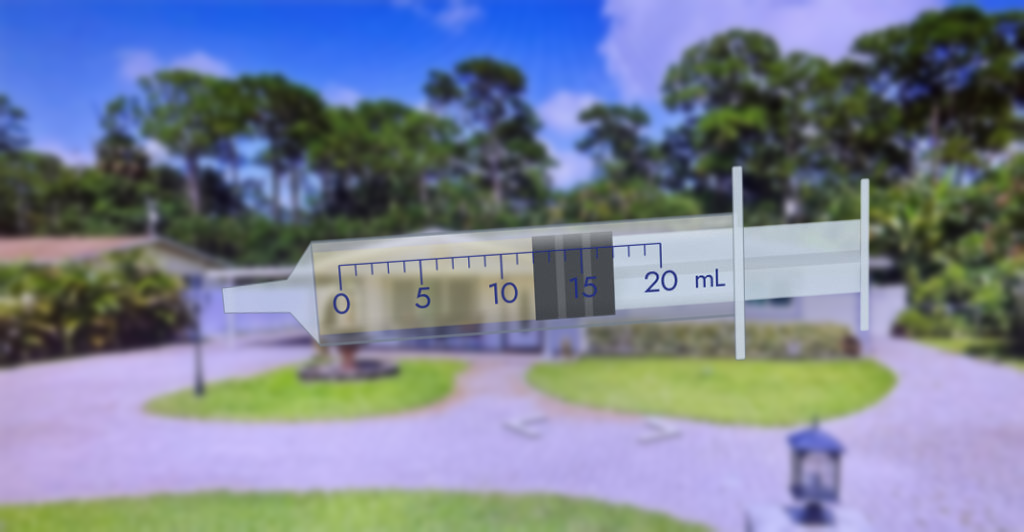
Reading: **12** mL
